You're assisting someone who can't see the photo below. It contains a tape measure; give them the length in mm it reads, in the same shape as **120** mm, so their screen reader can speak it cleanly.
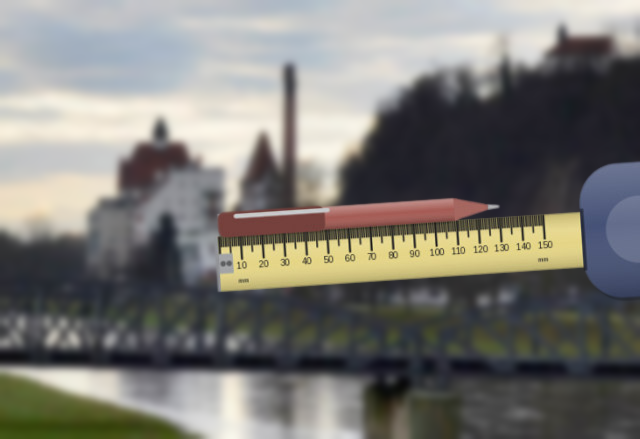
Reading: **130** mm
